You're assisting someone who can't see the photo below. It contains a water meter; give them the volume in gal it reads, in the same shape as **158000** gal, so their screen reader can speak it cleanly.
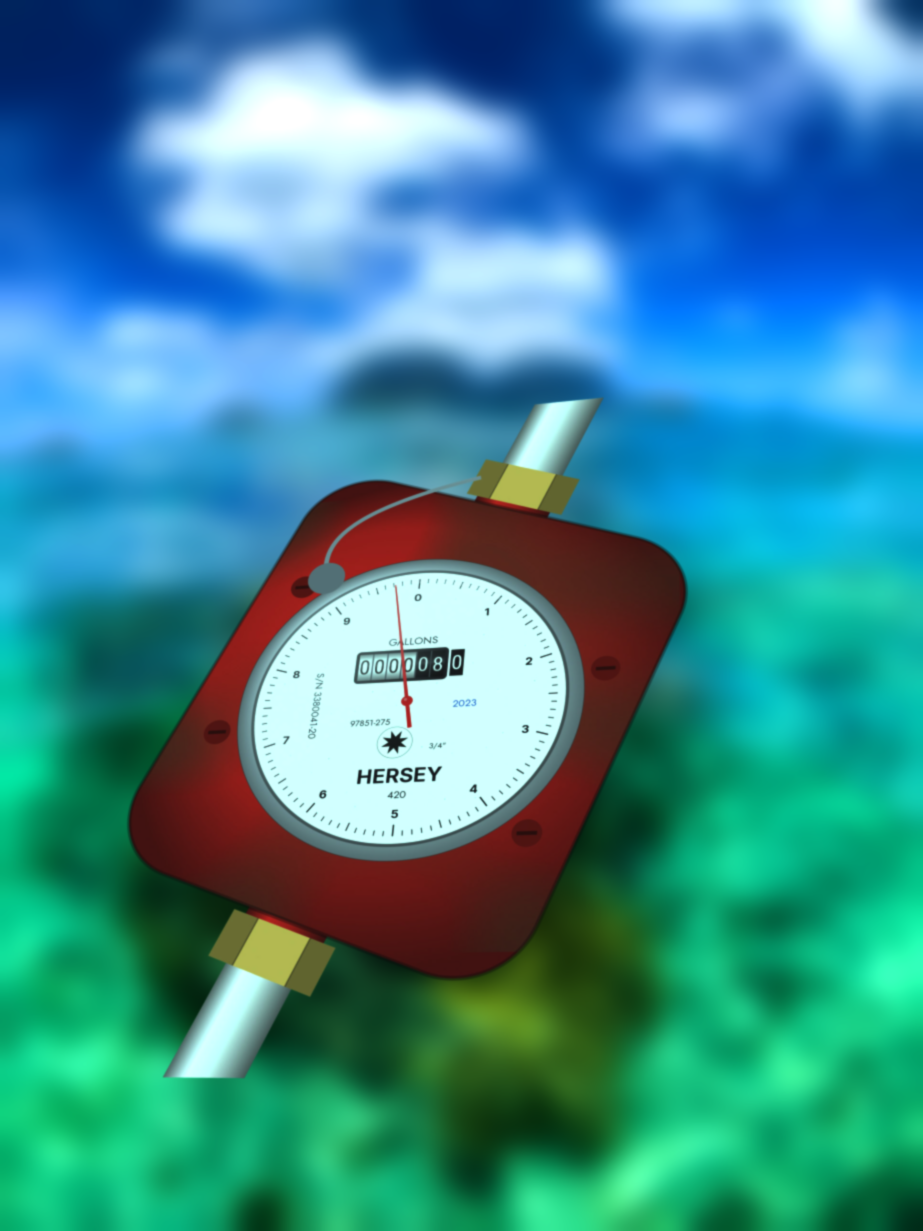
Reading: **79.7** gal
